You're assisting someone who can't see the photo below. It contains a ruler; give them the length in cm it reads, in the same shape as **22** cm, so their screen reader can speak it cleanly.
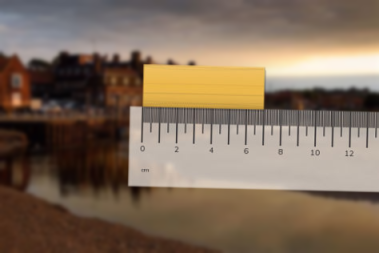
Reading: **7** cm
